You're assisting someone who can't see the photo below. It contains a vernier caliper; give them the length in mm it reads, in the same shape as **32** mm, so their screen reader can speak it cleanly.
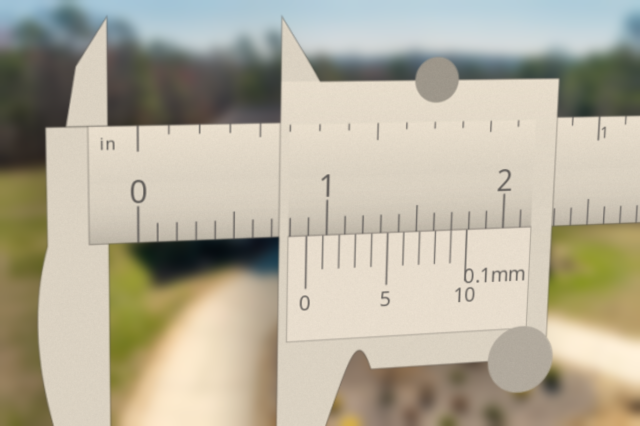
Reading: **8.9** mm
